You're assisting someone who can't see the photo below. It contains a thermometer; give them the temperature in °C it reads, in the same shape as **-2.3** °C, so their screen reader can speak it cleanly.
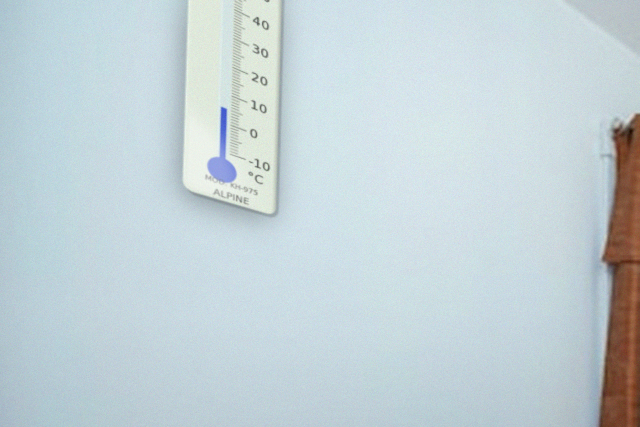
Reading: **5** °C
